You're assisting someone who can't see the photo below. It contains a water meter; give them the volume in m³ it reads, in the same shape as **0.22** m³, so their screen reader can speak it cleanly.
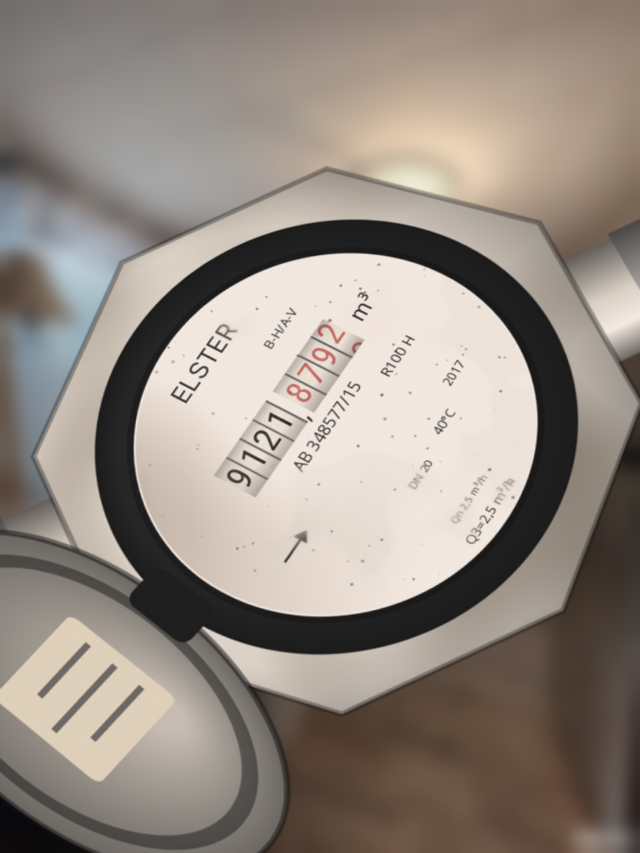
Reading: **9121.8792** m³
